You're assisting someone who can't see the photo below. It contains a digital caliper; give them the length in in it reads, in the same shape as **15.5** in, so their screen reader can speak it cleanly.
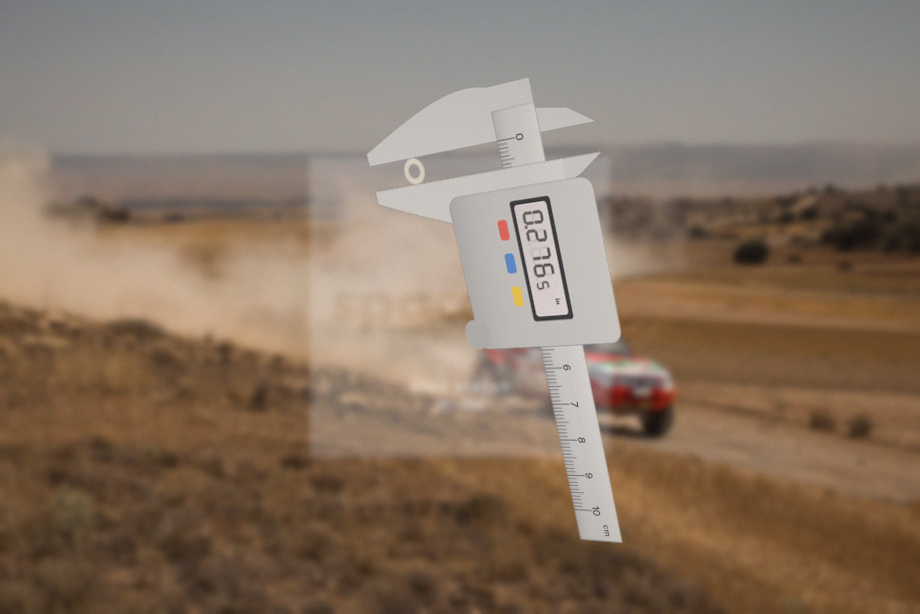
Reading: **0.2765** in
